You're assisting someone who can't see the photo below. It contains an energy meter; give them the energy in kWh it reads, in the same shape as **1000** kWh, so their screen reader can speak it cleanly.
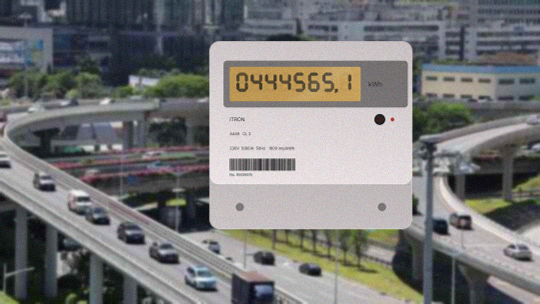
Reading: **444565.1** kWh
